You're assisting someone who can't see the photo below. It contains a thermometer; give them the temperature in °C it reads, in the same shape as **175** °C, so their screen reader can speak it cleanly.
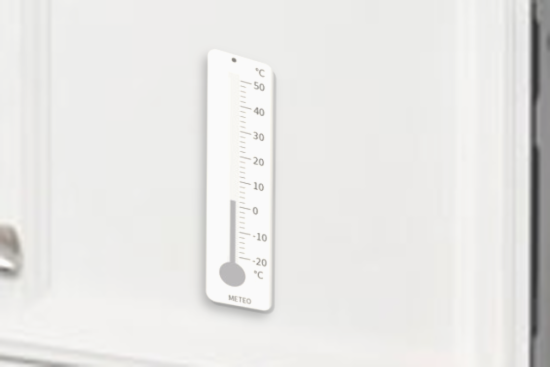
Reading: **2** °C
